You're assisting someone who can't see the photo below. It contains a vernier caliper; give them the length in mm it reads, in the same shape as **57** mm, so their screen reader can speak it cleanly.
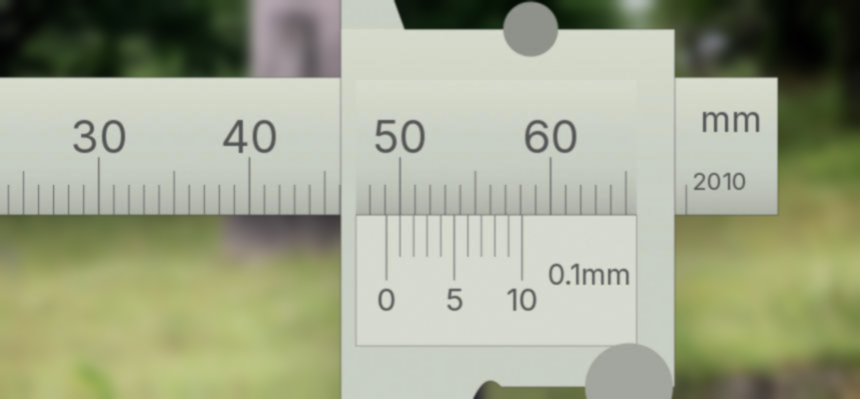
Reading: **49.1** mm
